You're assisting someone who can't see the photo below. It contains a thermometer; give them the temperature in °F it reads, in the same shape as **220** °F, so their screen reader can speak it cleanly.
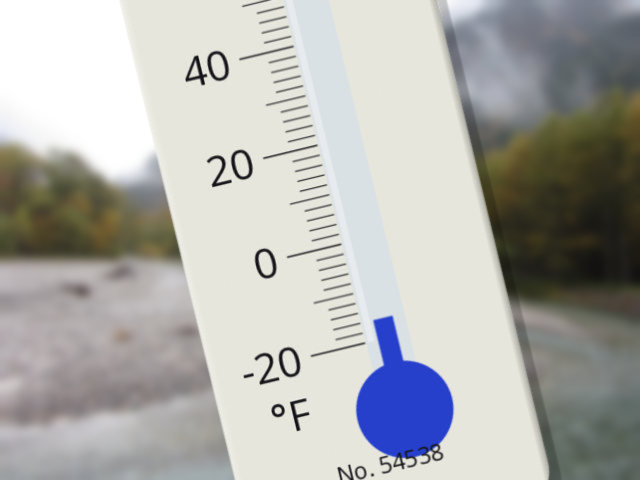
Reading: **-16** °F
